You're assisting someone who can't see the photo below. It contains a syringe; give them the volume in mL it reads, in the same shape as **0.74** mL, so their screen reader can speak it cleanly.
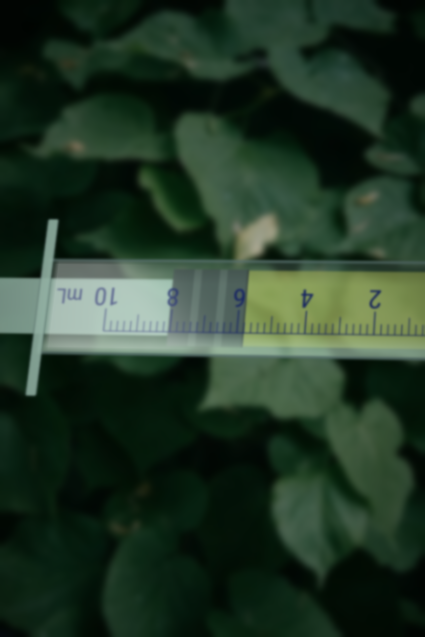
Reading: **5.8** mL
